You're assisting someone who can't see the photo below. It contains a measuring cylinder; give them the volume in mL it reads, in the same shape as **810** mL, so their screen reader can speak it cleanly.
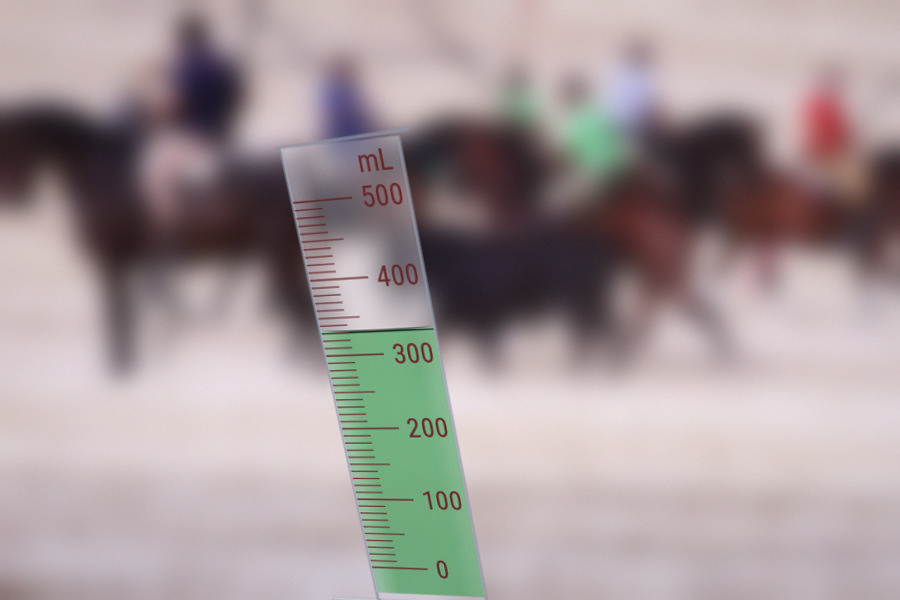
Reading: **330** mL
